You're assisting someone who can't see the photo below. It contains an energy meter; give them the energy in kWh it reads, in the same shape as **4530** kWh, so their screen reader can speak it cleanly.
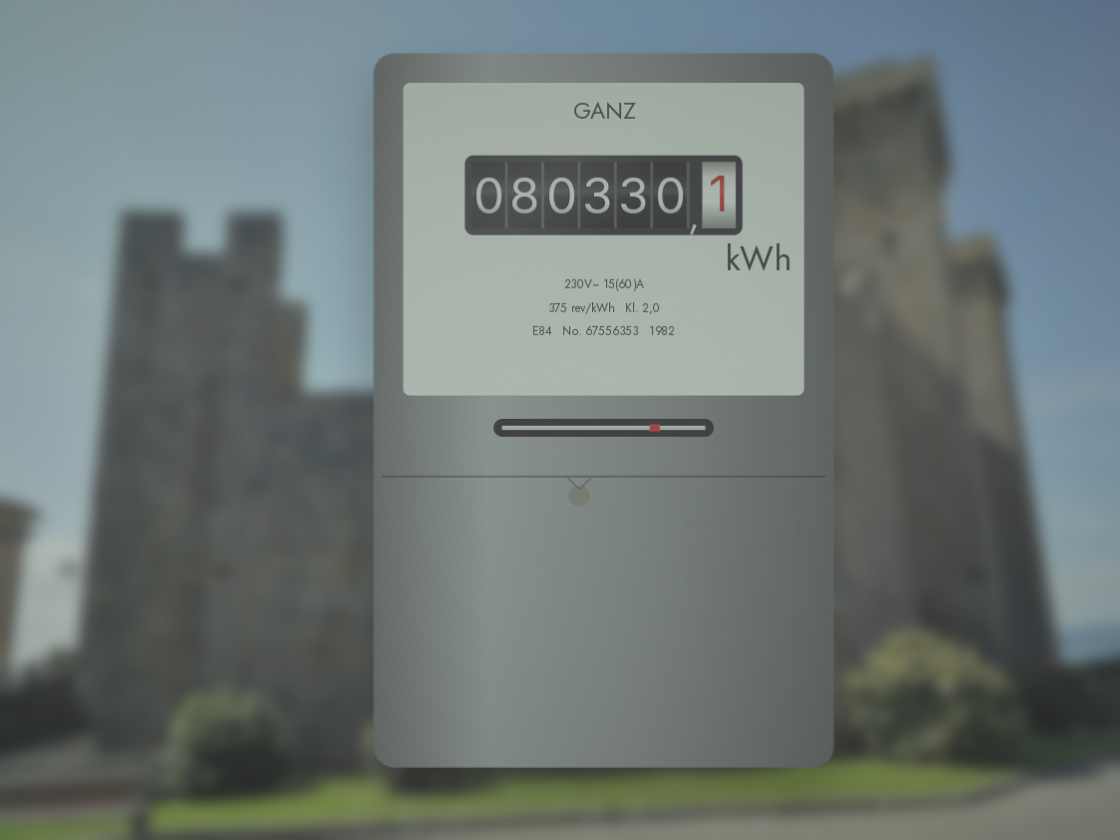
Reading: **80330.1** kWh
